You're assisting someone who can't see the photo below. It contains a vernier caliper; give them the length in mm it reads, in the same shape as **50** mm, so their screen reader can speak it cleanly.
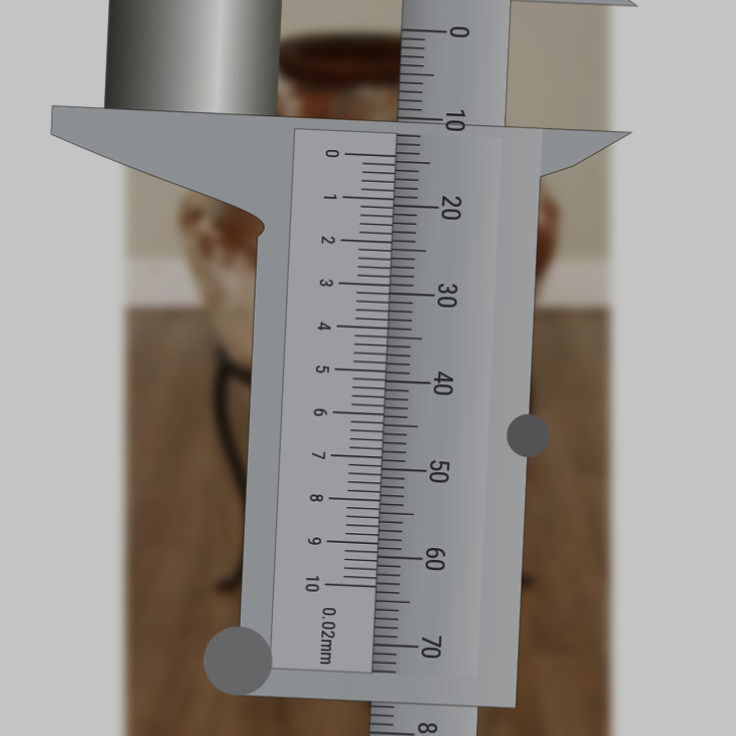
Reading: **14.4** mm
